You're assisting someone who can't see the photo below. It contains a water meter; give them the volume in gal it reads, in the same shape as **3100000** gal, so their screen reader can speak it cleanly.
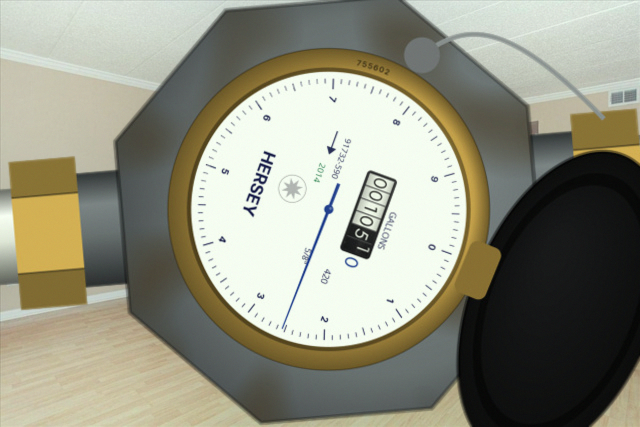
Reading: **10512.5** gal
